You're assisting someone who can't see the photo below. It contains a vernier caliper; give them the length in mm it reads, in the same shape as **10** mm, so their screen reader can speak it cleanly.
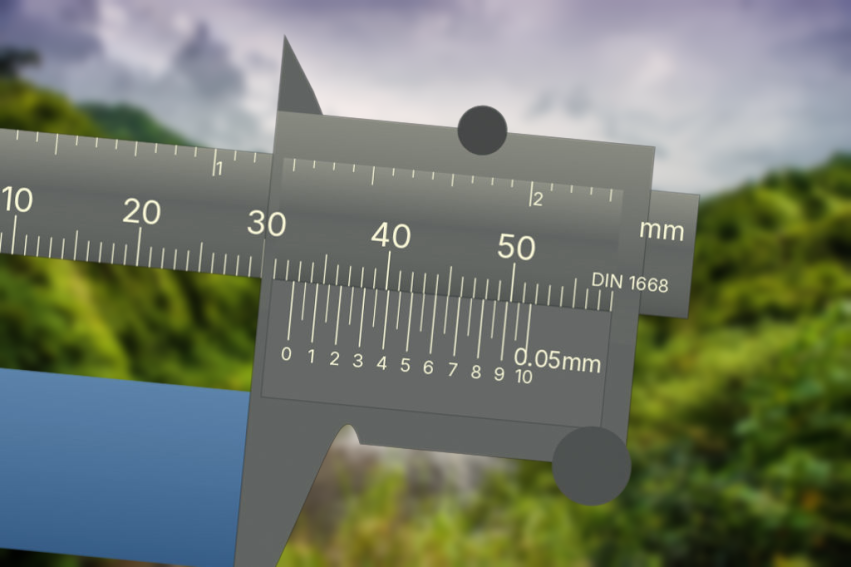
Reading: **32.6** mm
